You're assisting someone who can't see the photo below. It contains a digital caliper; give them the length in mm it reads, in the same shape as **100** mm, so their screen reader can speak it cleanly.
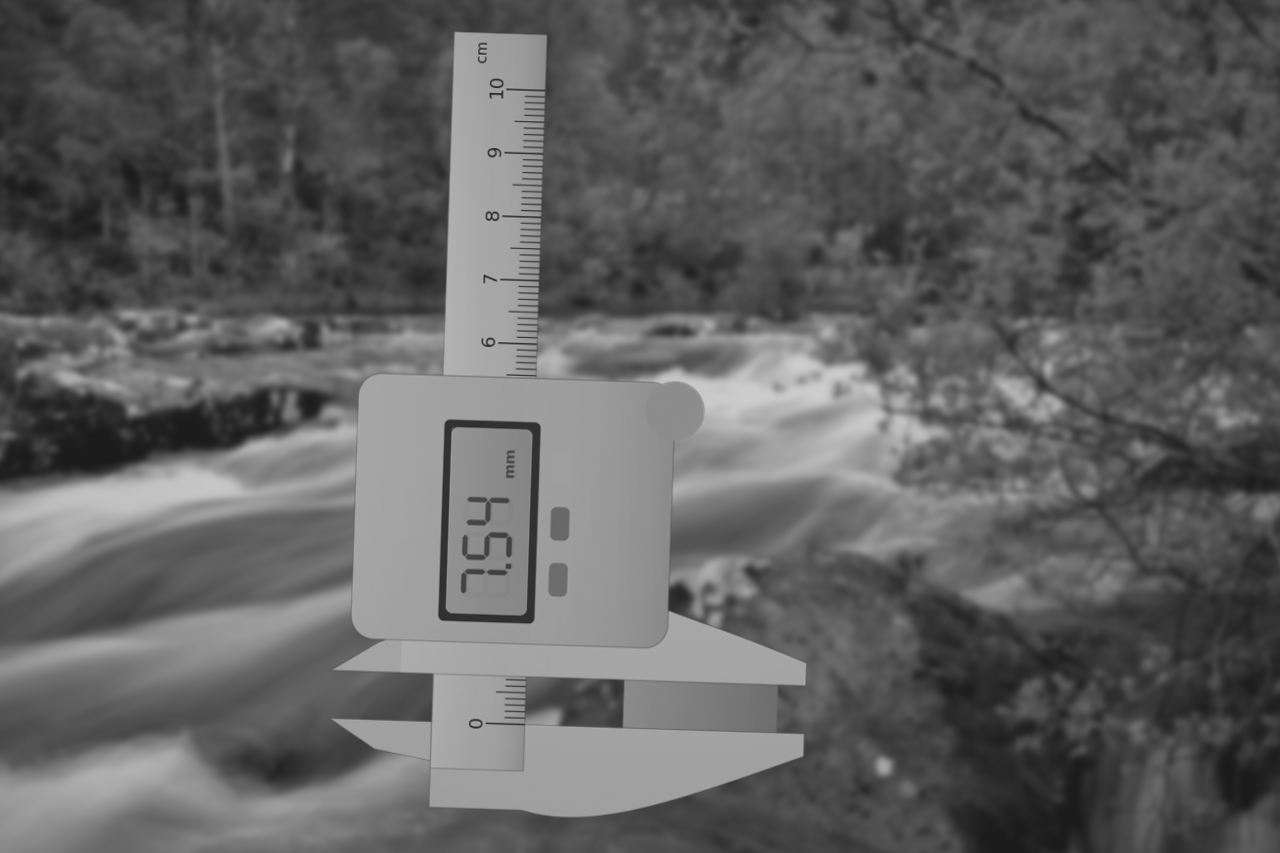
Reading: **7.54** mm
